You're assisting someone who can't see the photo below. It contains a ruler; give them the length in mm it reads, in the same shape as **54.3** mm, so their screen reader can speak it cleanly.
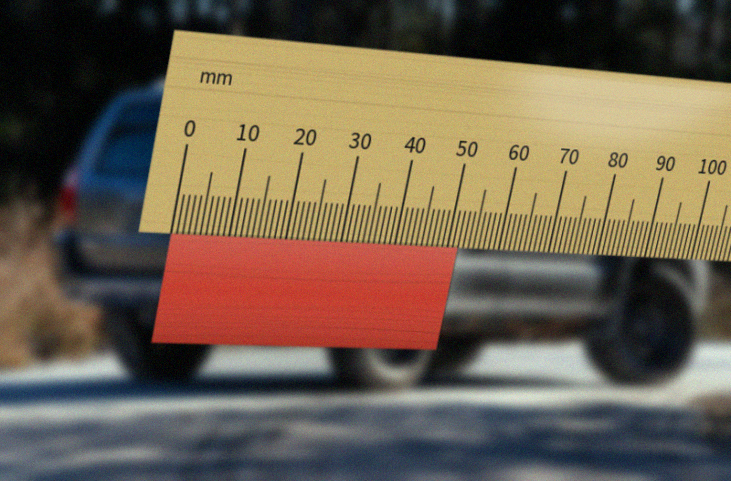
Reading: **52** mm
